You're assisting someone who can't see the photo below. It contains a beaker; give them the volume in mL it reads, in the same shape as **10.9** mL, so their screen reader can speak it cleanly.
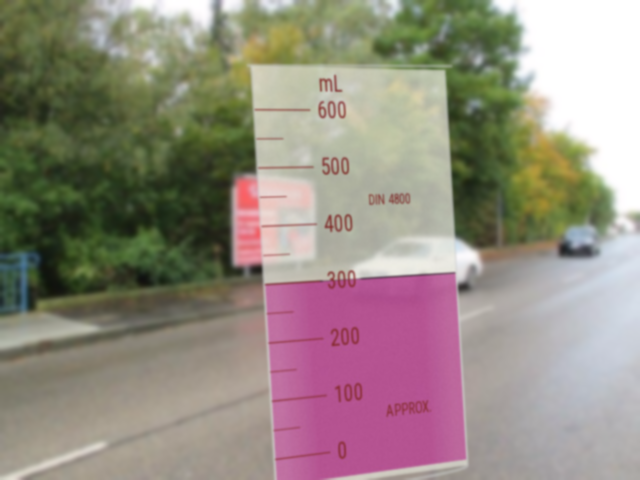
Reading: **300** mL
